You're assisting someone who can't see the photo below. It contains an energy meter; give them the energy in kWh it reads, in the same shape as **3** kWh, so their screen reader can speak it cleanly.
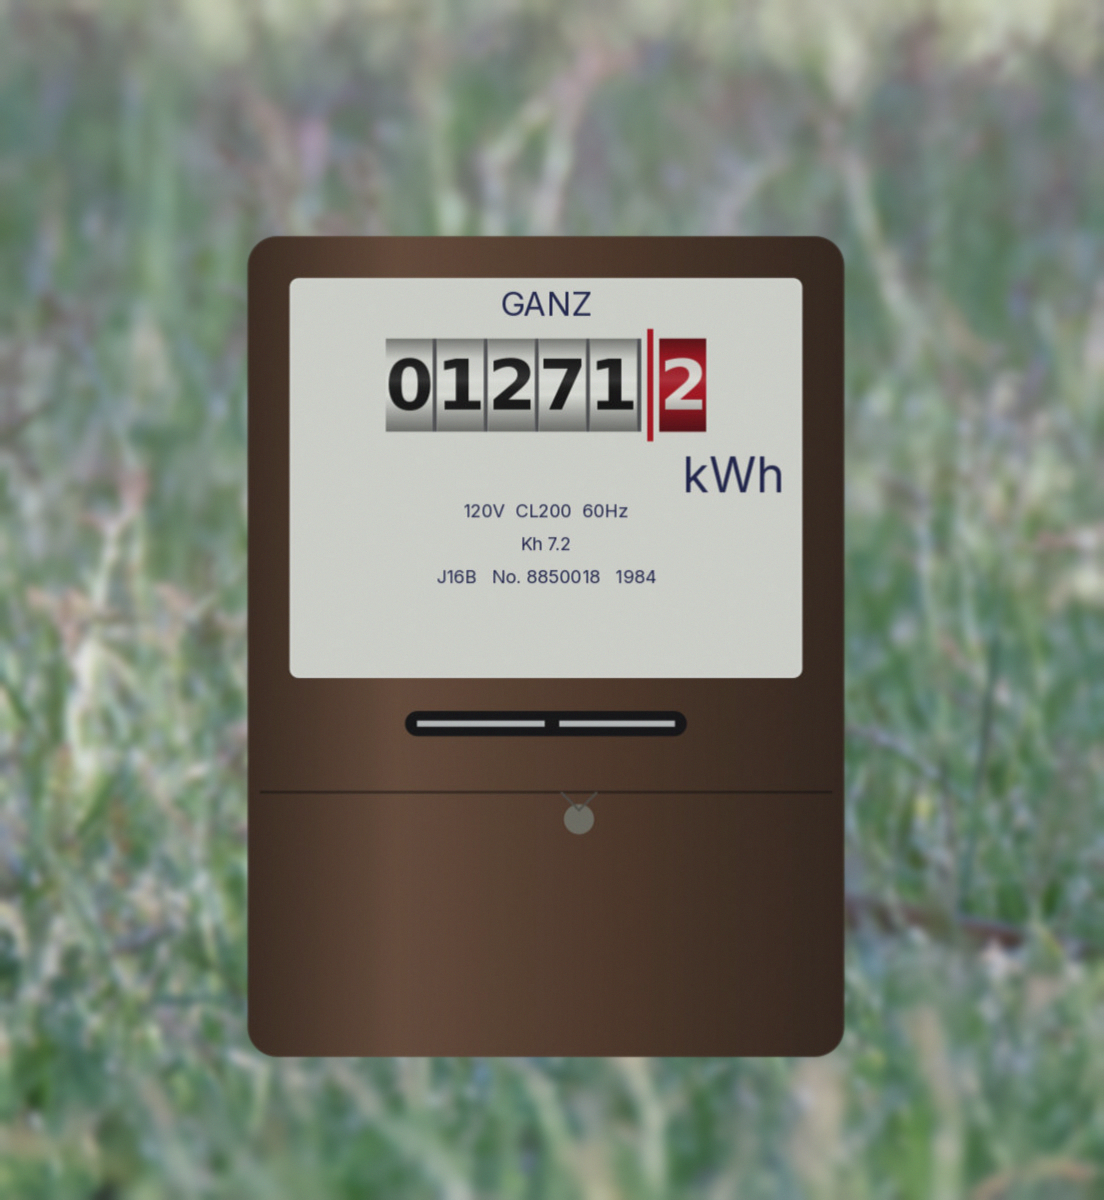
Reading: **1271.2** kWh
